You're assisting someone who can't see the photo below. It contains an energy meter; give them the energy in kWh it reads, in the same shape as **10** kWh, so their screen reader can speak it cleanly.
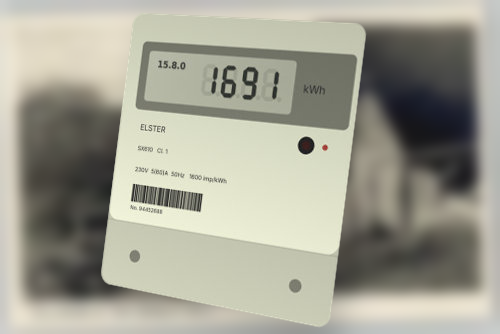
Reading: **1691** kWh
